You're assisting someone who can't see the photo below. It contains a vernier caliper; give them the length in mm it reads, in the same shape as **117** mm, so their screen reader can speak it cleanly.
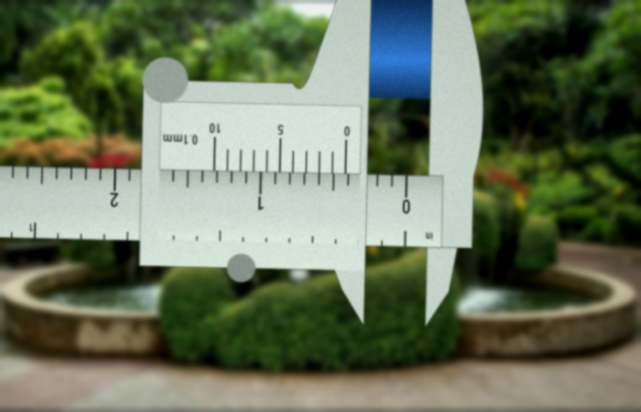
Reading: **4.2** mm
